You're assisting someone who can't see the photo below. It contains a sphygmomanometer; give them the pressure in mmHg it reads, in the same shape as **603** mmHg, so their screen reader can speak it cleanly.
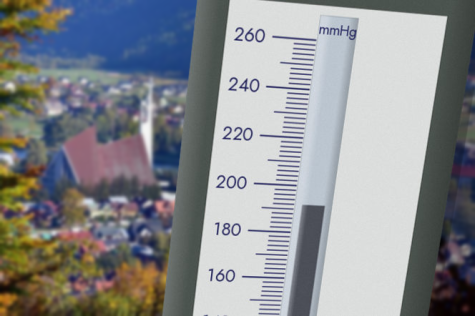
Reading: **192** mmHg
